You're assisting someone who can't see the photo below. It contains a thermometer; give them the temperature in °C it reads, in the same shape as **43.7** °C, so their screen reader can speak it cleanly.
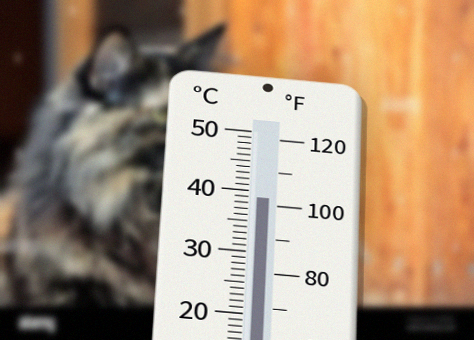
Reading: **39** °C
